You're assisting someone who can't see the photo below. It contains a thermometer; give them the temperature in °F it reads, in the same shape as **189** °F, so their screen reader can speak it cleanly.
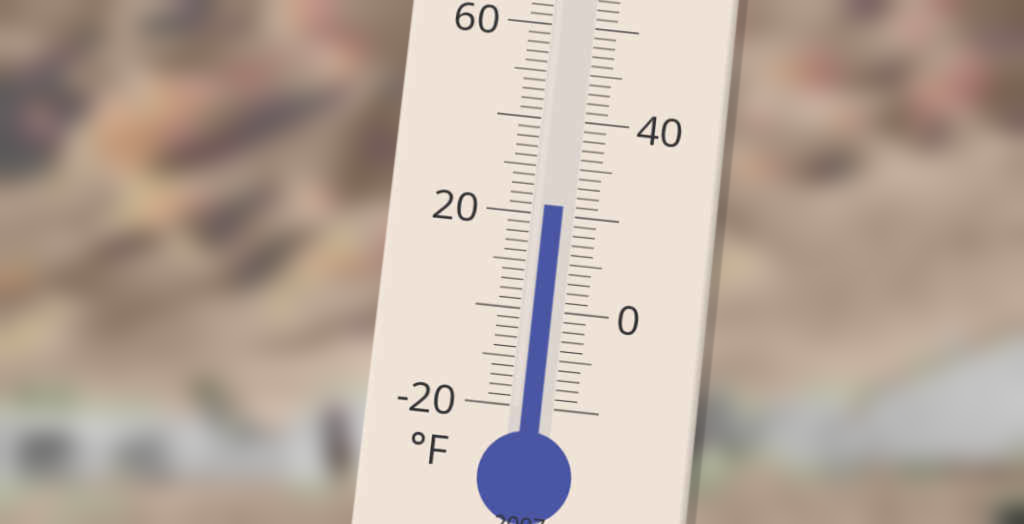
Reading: **22** °F
